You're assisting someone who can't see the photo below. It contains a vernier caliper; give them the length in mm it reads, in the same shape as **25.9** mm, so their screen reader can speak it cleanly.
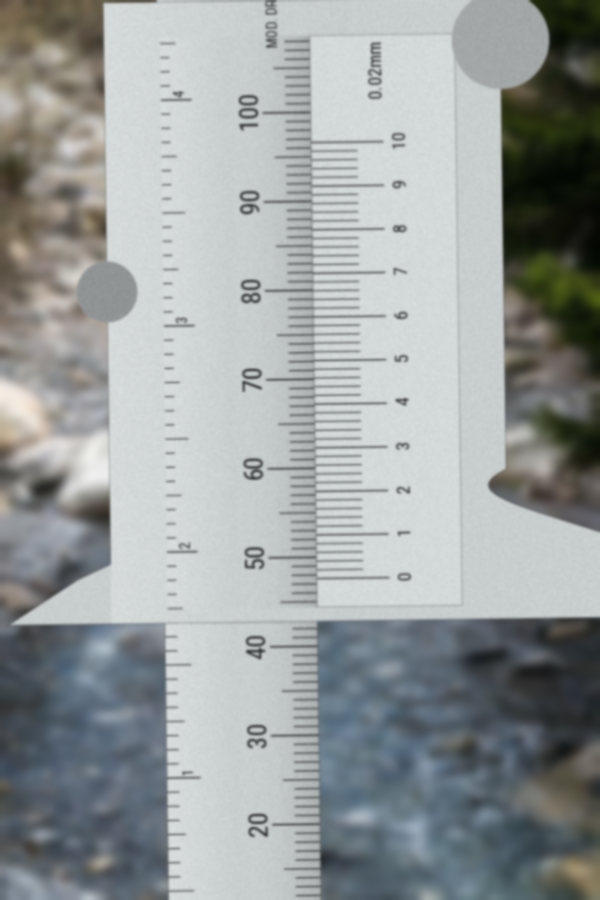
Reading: **47.6** mm
